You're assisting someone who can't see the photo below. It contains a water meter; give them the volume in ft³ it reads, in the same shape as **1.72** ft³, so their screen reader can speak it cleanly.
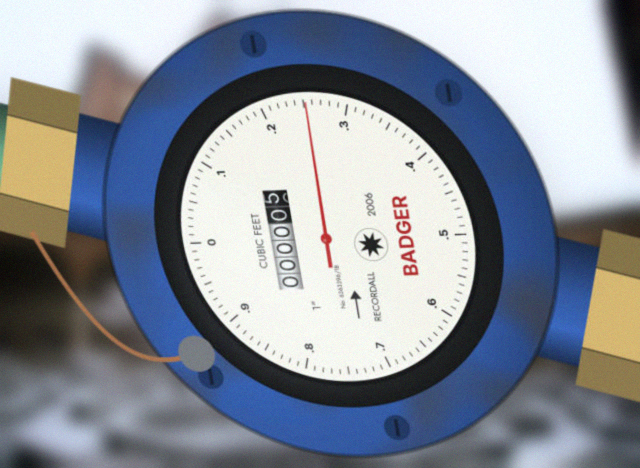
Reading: **5.25** ft³
